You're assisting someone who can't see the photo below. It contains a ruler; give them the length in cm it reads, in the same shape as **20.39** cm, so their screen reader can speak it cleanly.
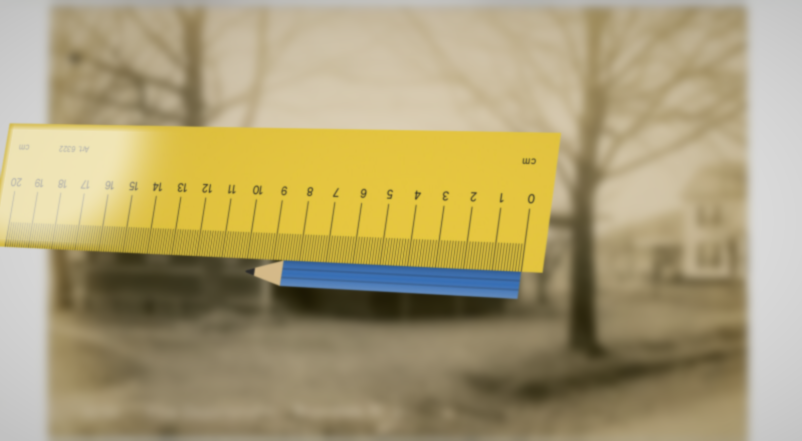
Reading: **10** cm
